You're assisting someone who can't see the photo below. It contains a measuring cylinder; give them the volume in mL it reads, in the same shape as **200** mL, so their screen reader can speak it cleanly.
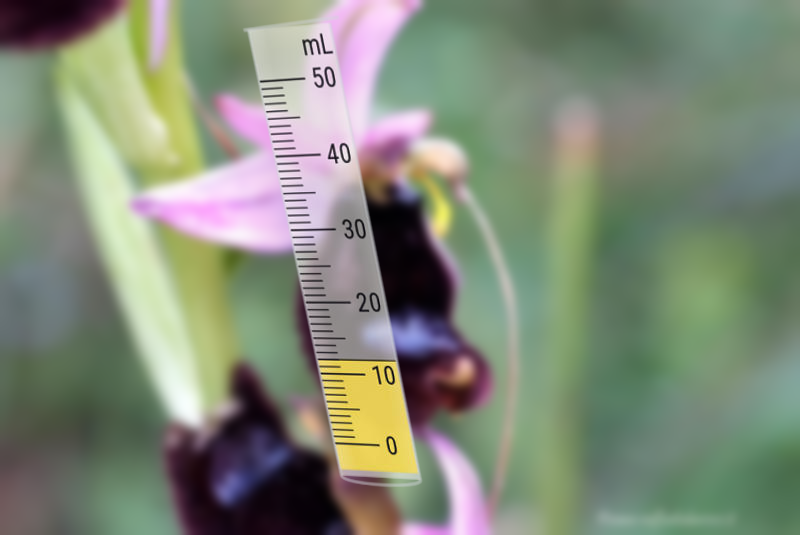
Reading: **12** mL
